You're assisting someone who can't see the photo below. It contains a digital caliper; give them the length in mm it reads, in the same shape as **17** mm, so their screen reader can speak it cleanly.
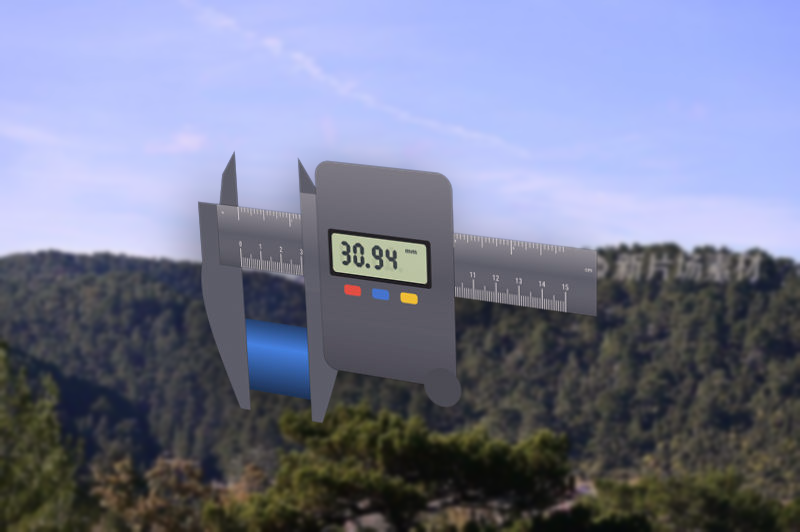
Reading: **30.94** mm
